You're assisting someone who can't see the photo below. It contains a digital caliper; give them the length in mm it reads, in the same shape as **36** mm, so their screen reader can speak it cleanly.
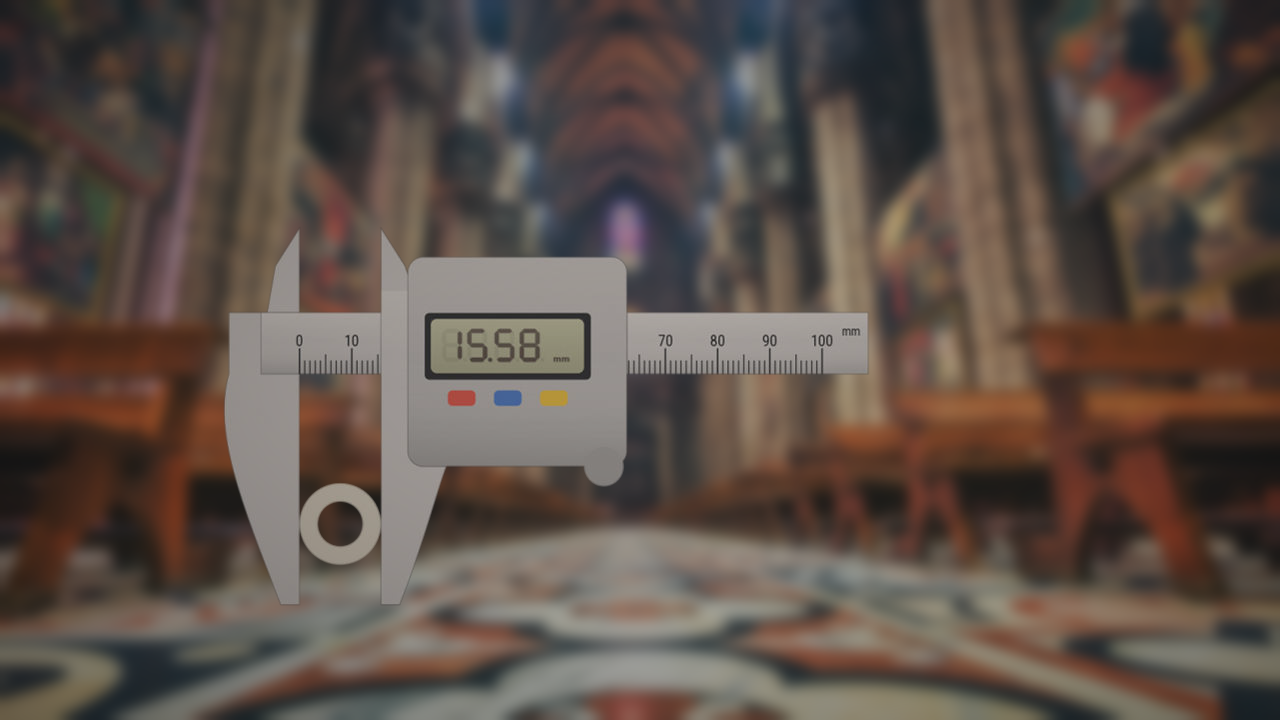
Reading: **15.58** mm
